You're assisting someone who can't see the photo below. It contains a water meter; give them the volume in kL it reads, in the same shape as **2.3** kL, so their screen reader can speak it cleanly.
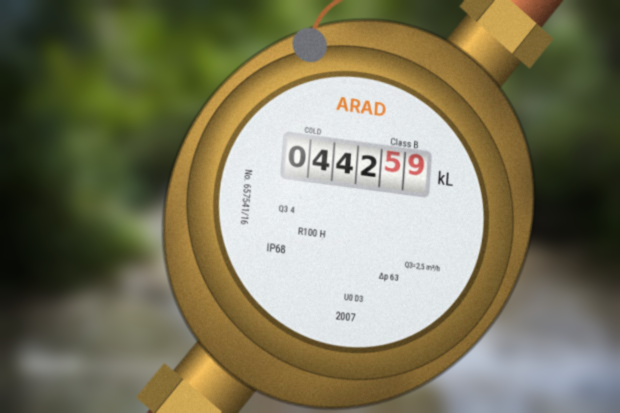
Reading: **442.59** kL
